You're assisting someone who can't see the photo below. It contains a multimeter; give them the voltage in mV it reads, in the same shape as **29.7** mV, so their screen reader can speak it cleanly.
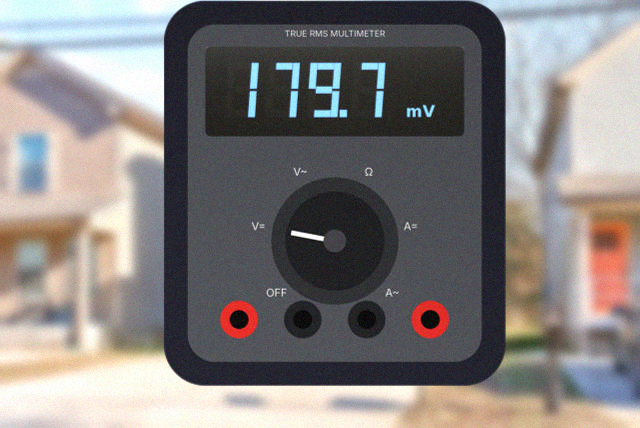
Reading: **179.7** mV
